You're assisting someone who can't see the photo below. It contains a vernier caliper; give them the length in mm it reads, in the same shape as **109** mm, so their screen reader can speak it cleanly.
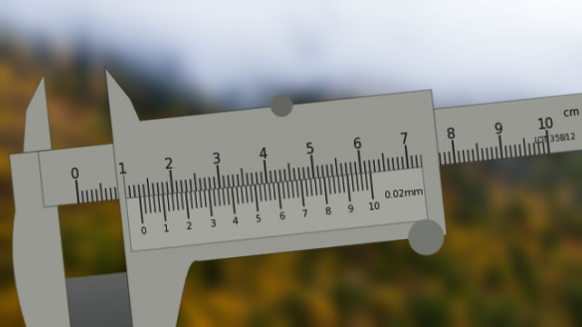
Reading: **13.0** mm
